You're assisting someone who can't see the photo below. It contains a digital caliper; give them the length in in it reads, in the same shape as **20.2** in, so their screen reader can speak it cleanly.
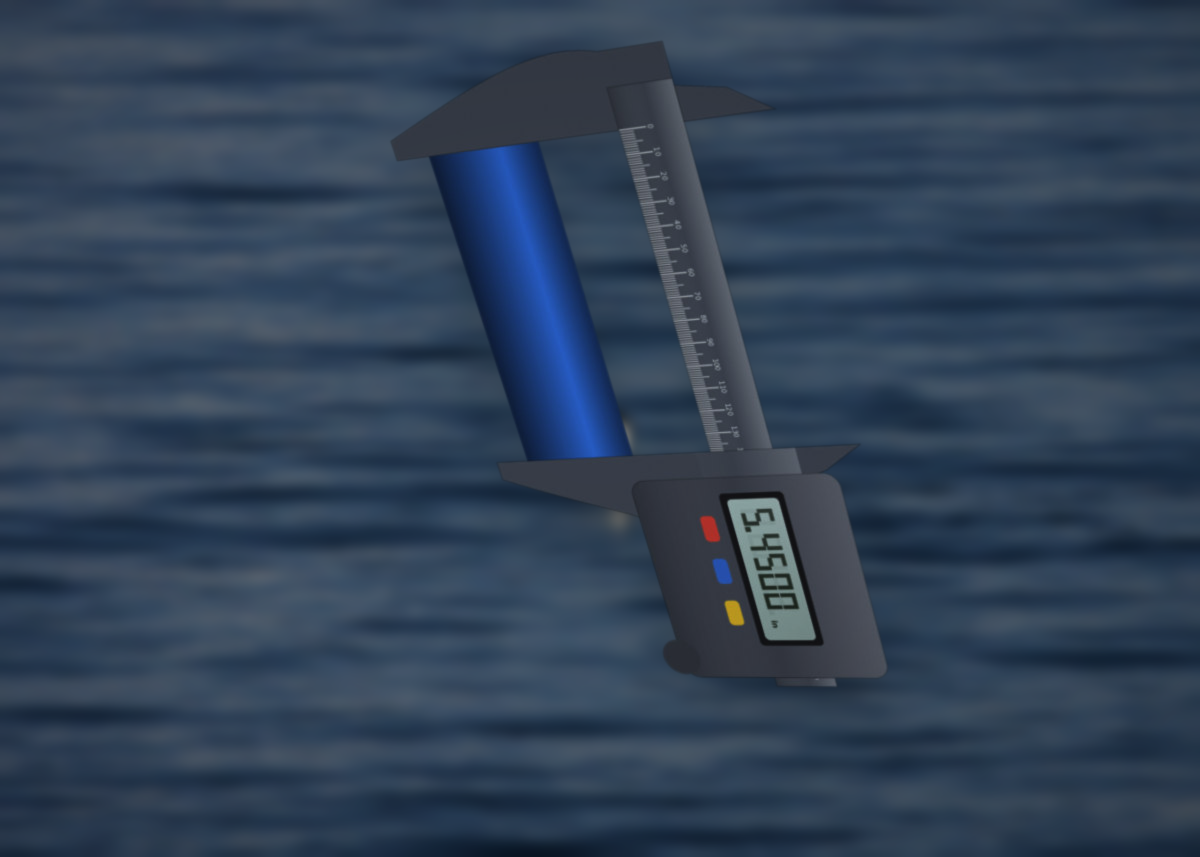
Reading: **5.4500** in
